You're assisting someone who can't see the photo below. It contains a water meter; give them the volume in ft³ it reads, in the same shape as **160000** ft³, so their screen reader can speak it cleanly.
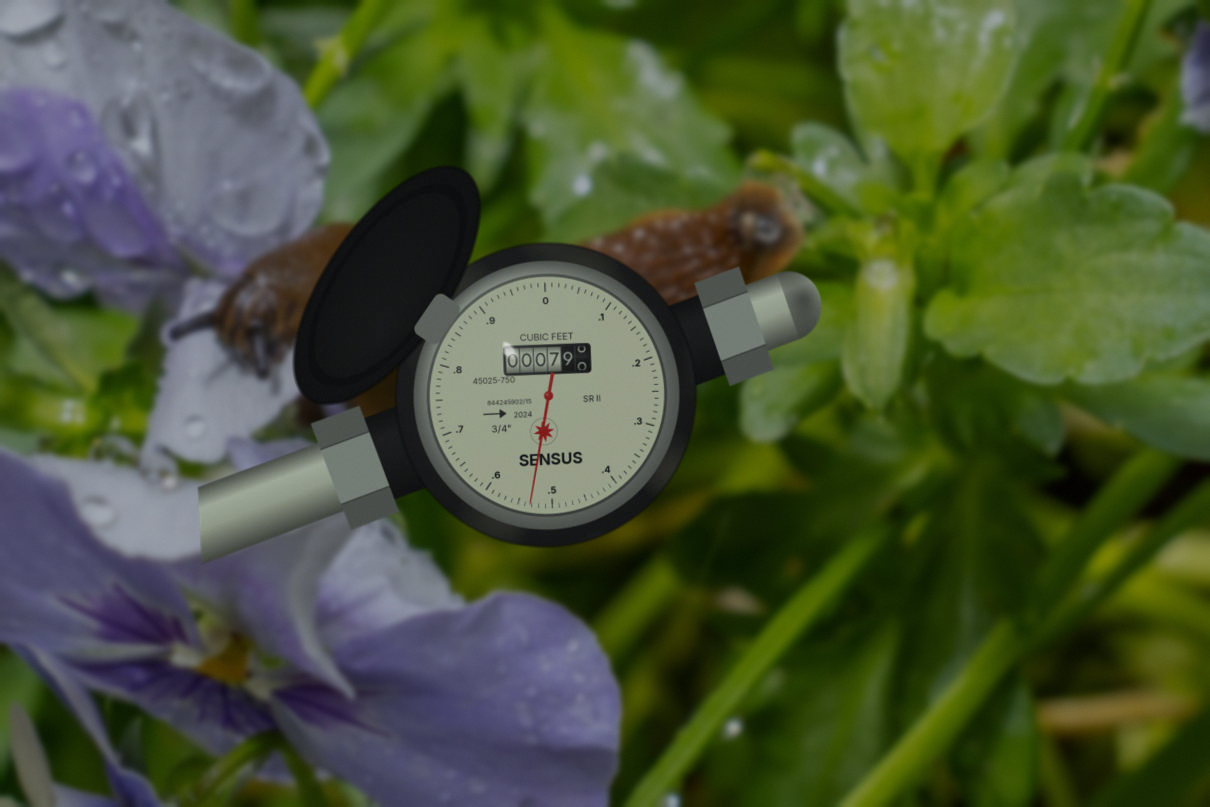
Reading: **798.53** ft³
